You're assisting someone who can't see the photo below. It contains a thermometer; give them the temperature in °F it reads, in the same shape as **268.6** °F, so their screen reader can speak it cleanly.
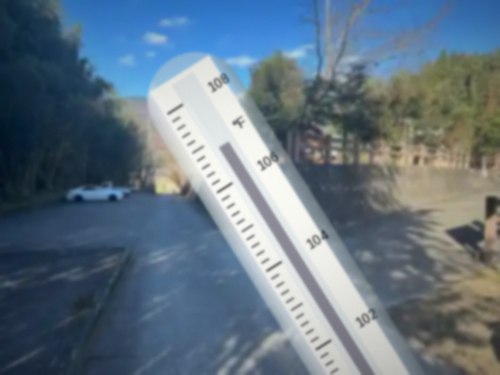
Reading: **106.8** °F
